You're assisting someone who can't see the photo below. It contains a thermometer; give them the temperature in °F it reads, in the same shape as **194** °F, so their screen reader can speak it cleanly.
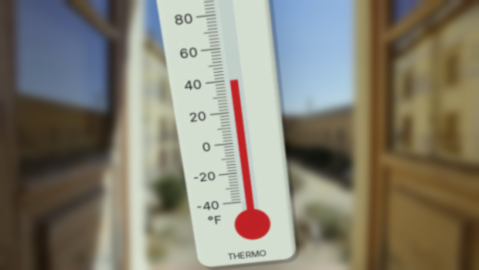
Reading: **40** °F
